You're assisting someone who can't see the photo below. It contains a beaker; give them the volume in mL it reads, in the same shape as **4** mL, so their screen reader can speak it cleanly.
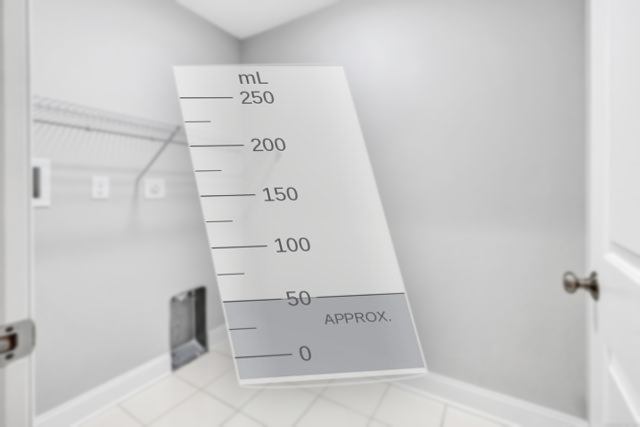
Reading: **50** mL
